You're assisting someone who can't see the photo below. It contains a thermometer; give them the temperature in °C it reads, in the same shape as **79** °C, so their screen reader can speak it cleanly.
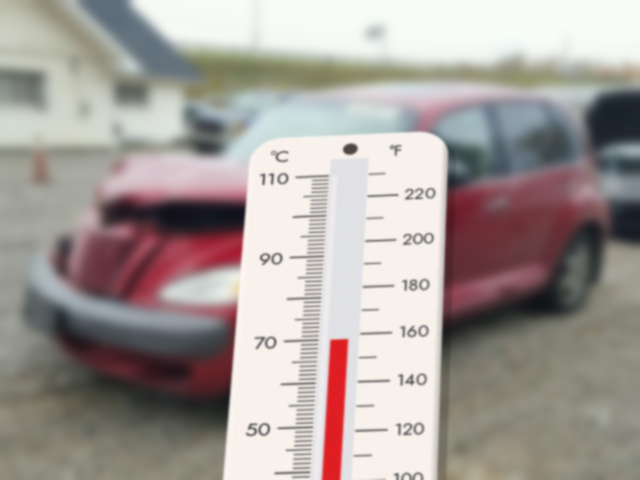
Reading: **70** °C
